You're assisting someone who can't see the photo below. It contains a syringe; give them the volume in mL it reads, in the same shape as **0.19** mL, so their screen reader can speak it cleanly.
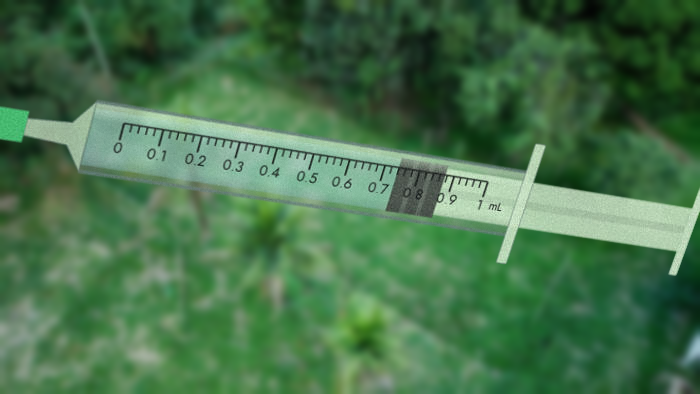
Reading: **0.74** mL
